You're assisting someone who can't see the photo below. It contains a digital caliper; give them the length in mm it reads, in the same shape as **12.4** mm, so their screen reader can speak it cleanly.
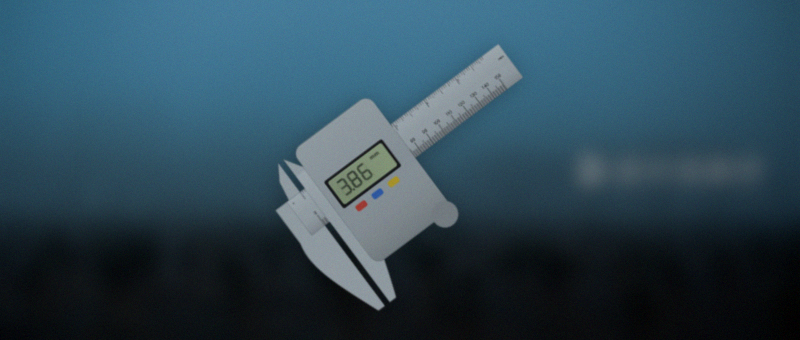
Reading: **3.86** mm
